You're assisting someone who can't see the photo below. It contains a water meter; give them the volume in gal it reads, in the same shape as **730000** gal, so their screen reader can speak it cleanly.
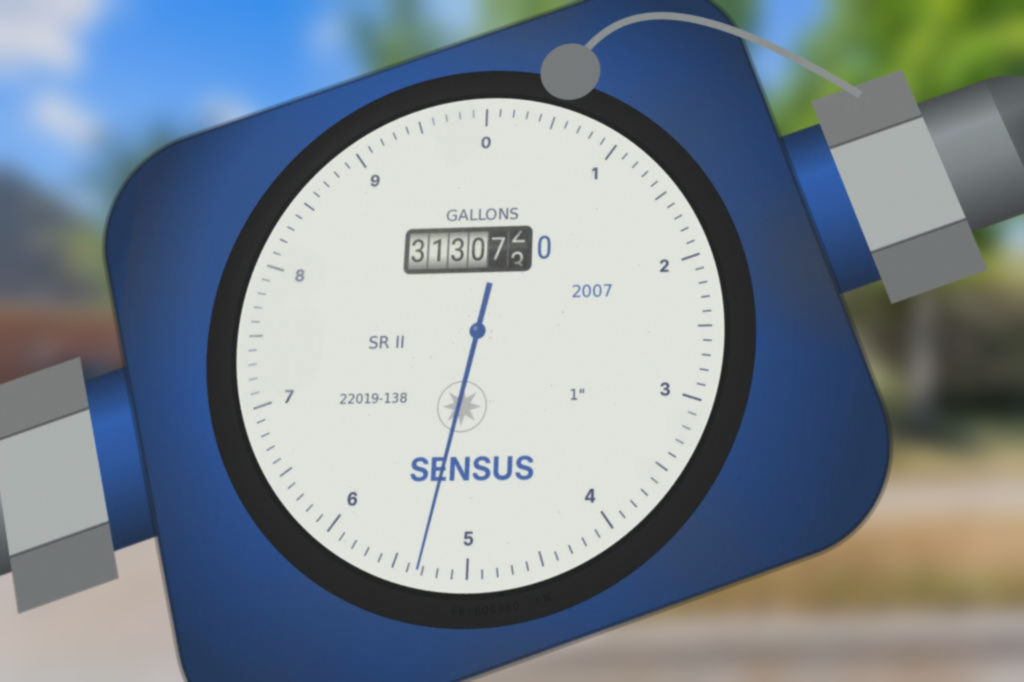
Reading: **3130725.3** gal
